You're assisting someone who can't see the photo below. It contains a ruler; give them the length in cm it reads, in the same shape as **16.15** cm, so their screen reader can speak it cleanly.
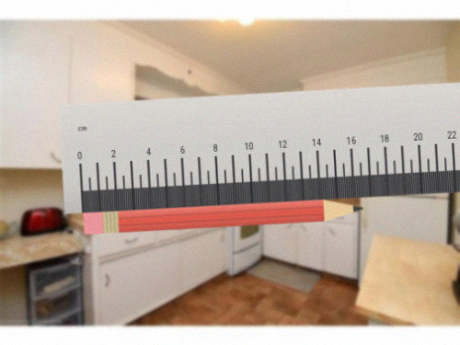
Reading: **16.5** cm
